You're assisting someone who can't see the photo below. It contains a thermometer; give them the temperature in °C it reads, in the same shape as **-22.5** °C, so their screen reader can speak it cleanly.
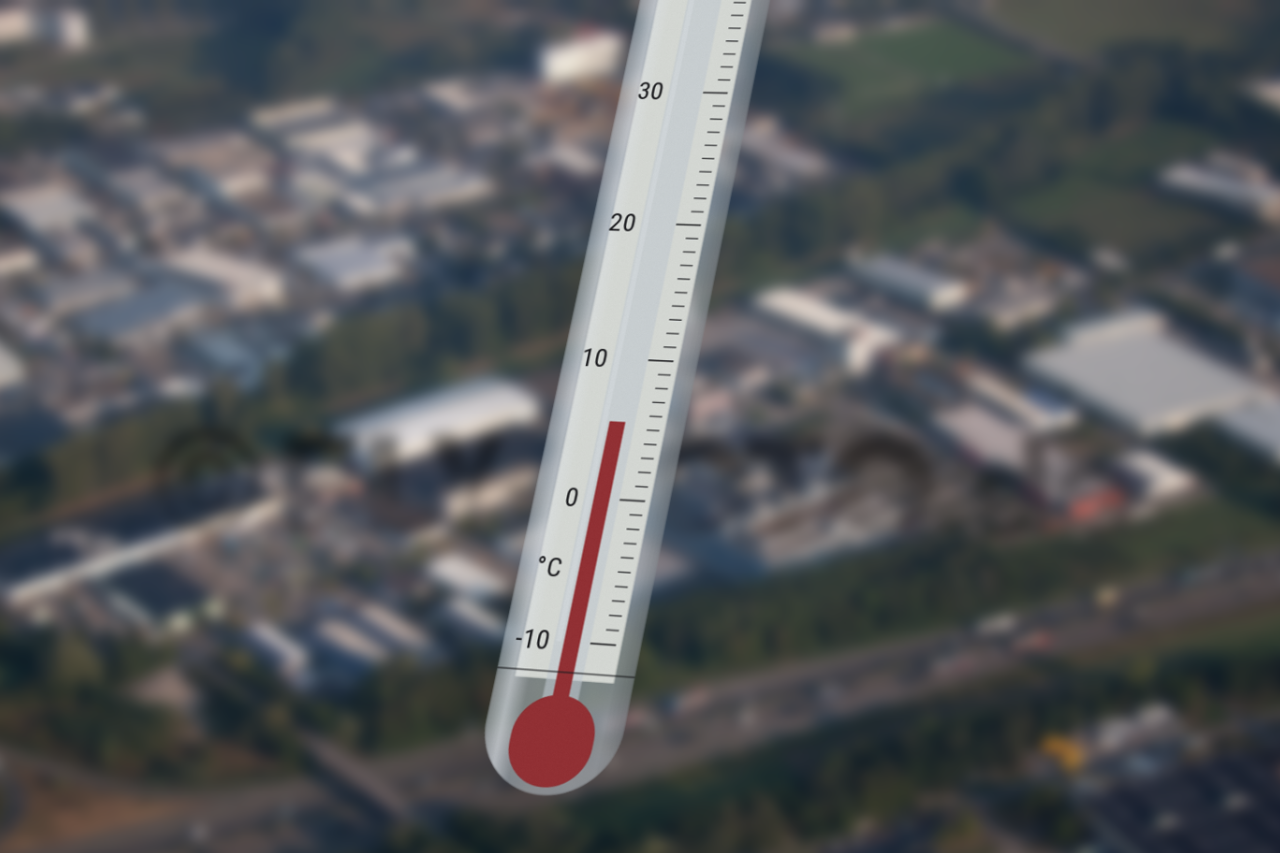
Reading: **5.5** °C
